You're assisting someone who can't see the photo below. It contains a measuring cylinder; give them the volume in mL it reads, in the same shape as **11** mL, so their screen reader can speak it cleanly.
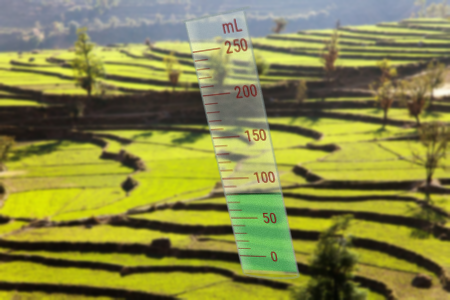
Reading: **80** mL
